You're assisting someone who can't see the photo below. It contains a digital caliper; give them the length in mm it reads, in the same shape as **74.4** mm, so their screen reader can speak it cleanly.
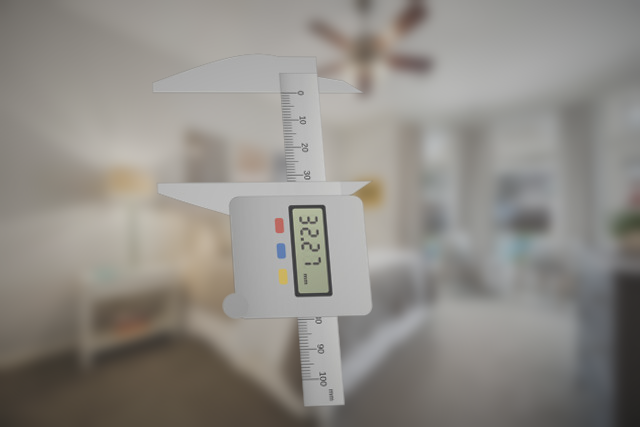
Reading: **32.27** mm
